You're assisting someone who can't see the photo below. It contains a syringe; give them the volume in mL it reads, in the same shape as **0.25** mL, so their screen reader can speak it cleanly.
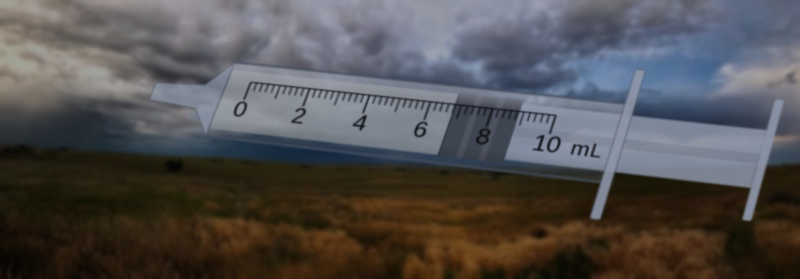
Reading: **6.8** mL
